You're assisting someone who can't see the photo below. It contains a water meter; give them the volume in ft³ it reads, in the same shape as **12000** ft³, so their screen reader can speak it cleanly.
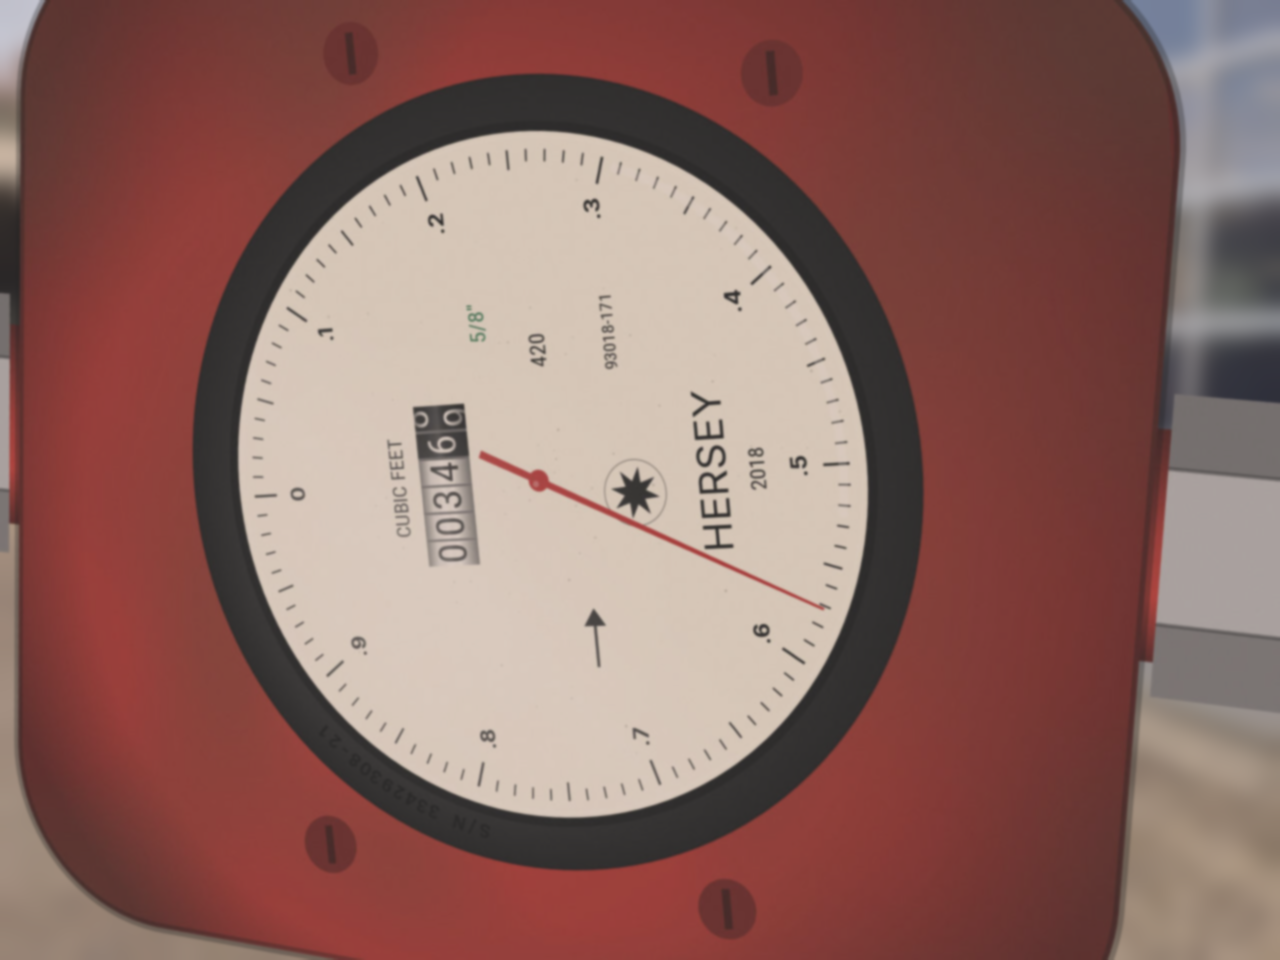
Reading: **3468.57** ft³
